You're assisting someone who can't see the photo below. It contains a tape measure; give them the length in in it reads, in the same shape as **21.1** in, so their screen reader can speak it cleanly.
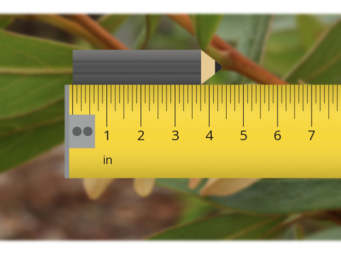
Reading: **4.375** in
